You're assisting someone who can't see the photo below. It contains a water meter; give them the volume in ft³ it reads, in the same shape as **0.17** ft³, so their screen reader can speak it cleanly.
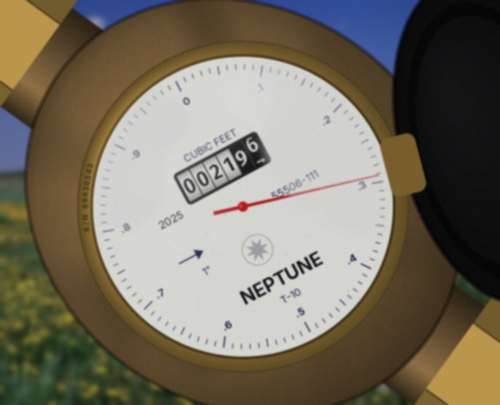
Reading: **2196.29** ft³
